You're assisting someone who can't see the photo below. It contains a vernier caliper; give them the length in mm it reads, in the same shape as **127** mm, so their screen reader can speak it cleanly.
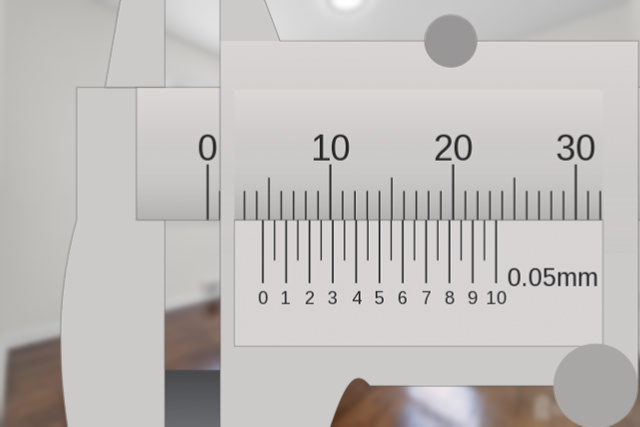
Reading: **4.5** mm
